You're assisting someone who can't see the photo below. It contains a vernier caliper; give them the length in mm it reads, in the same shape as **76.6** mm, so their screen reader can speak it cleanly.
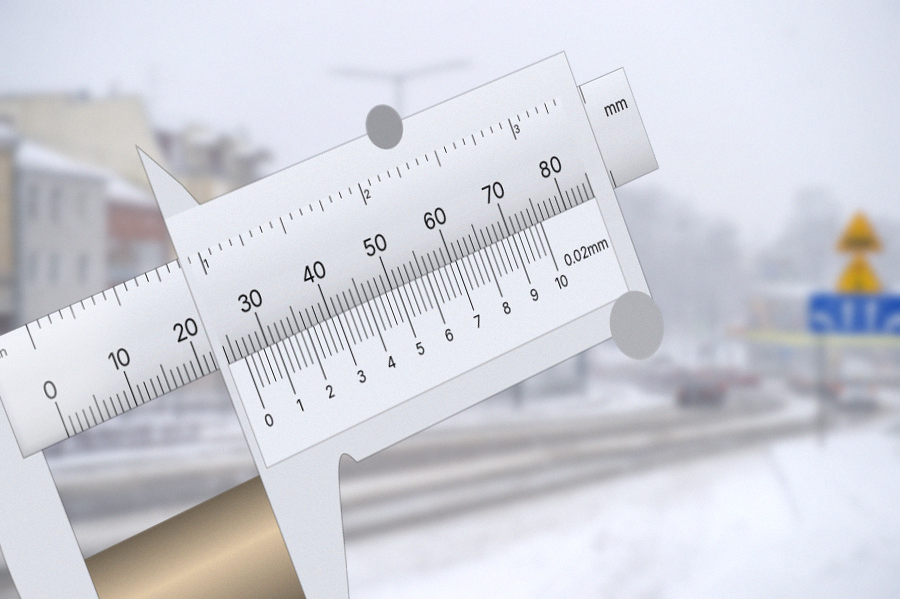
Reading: **26.4** mm
